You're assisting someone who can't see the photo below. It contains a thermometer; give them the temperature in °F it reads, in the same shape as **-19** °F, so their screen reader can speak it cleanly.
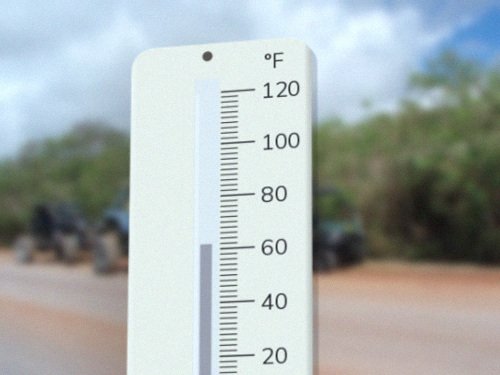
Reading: **62** °F
